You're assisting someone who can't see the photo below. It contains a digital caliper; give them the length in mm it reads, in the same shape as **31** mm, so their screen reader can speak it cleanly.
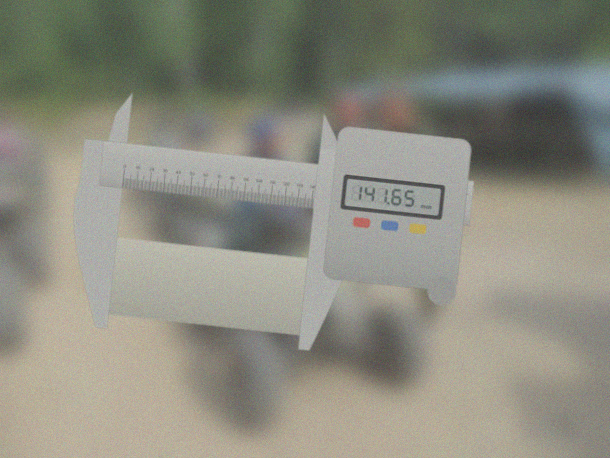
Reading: **141.65** mm
